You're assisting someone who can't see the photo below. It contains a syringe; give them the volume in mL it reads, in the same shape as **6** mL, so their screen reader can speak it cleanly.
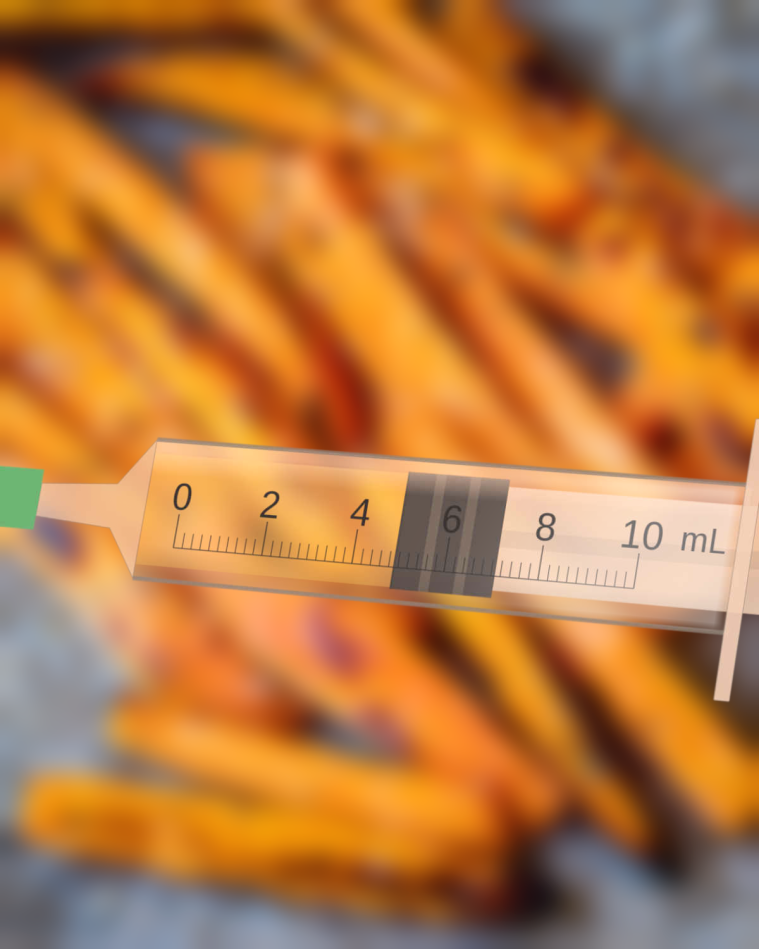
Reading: **4.9** mL
